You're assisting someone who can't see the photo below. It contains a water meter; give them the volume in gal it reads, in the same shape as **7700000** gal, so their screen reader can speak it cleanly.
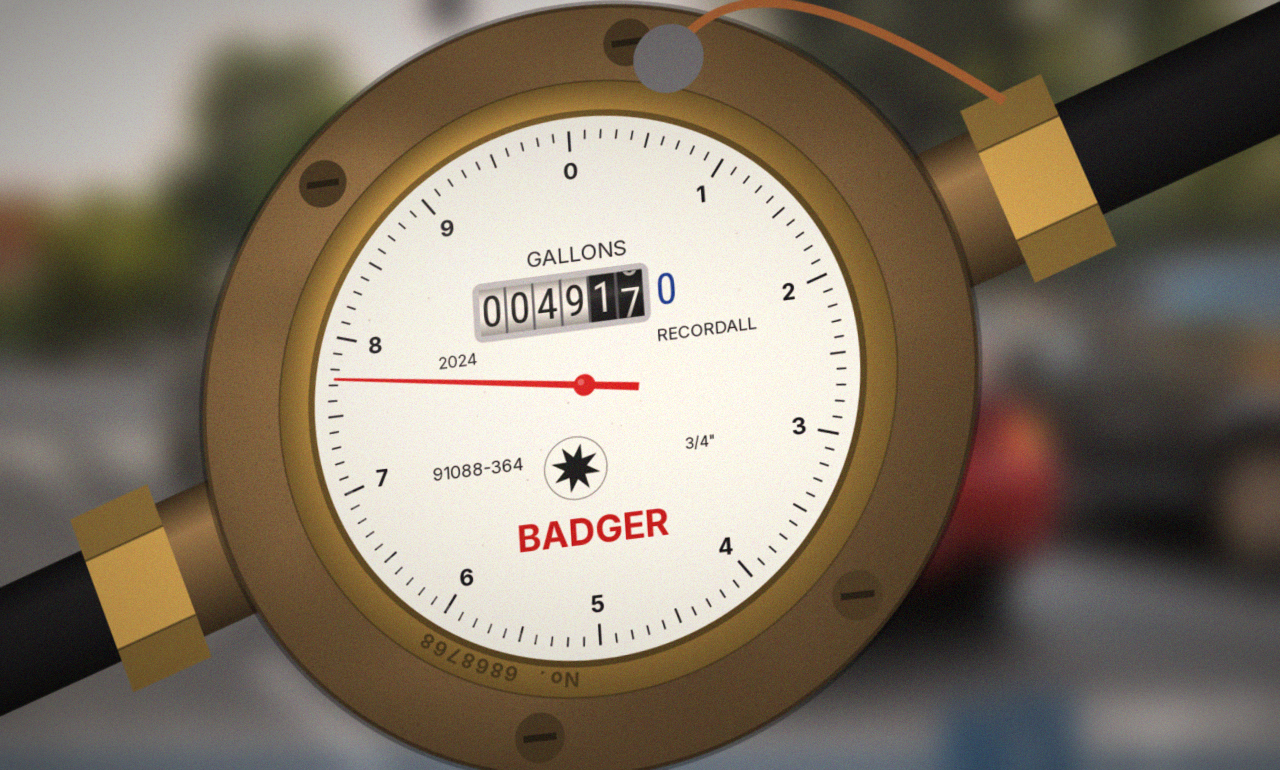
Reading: **49167.7** gal
